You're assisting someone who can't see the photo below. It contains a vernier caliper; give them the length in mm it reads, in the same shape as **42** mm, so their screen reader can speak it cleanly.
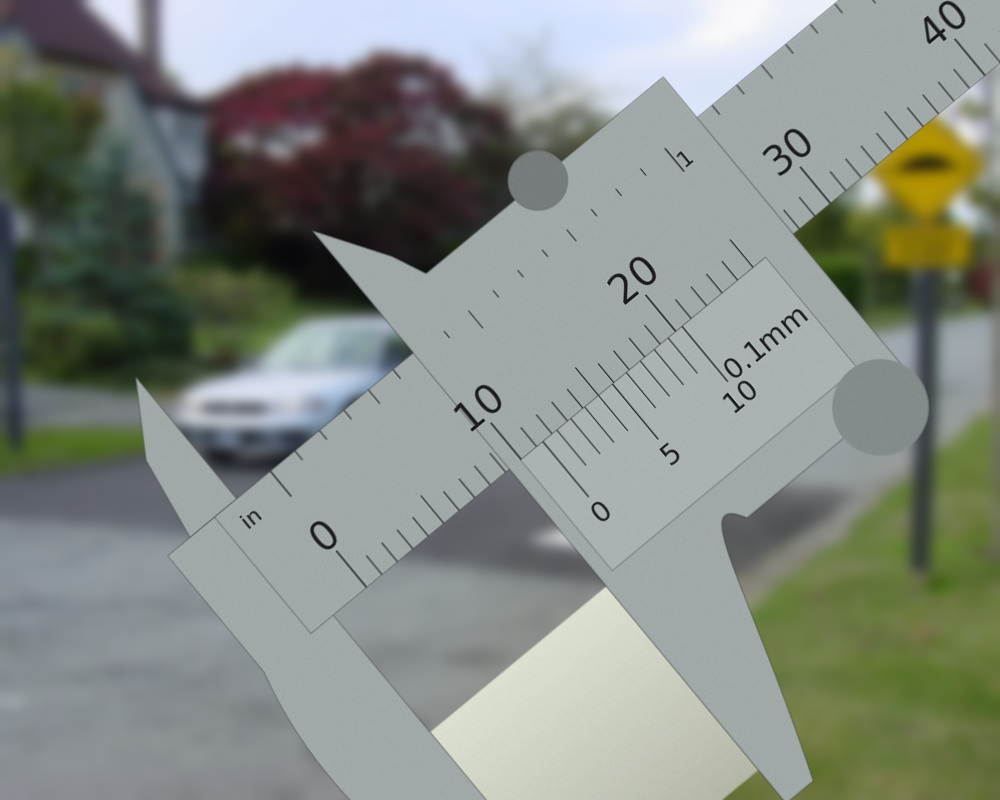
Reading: **11.4** mm
